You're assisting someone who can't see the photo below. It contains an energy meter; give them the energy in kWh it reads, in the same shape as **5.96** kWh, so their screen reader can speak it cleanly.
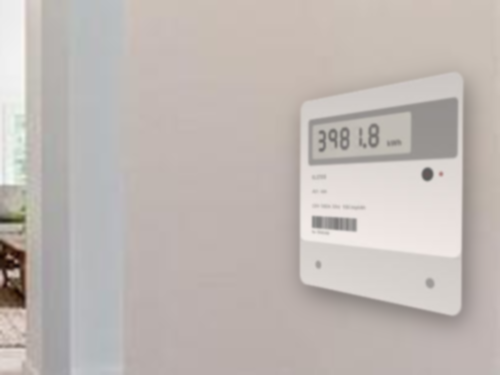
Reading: **3981.8** kWh
